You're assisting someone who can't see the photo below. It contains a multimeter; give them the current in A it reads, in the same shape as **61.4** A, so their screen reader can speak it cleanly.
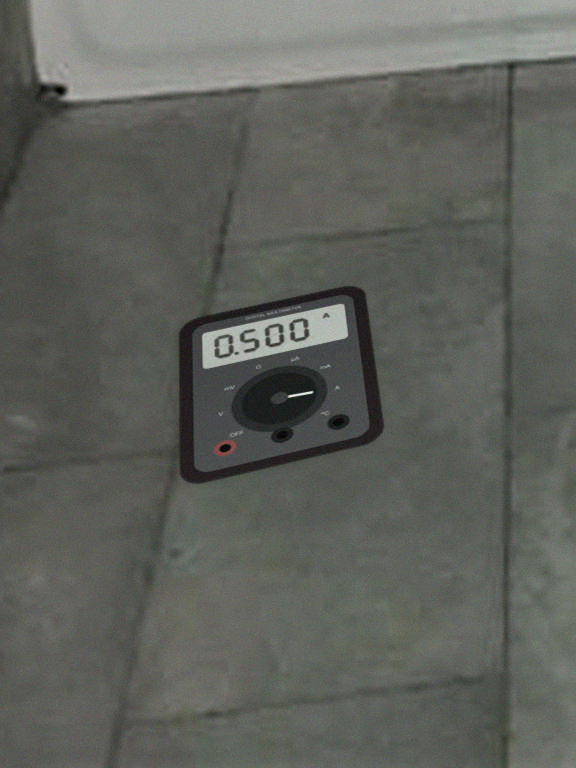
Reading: **0.500** A
